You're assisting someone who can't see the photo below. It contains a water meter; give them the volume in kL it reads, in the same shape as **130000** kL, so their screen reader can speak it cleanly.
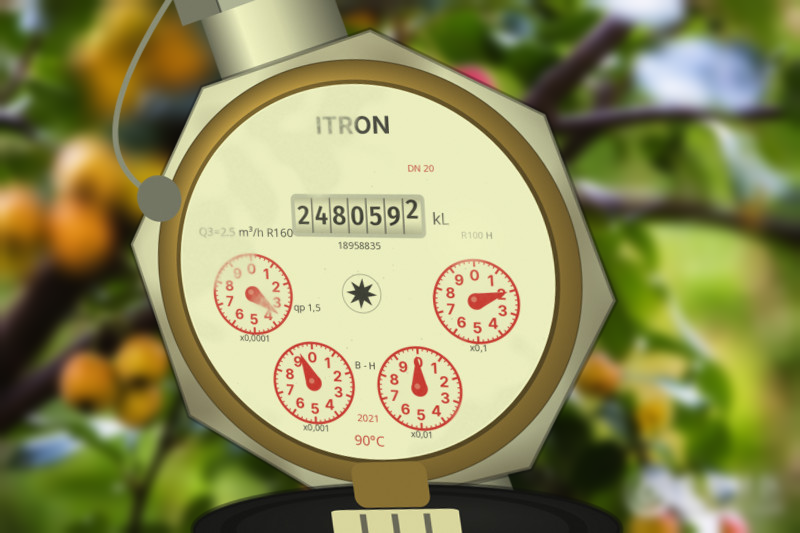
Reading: **2480592.1993** kL
